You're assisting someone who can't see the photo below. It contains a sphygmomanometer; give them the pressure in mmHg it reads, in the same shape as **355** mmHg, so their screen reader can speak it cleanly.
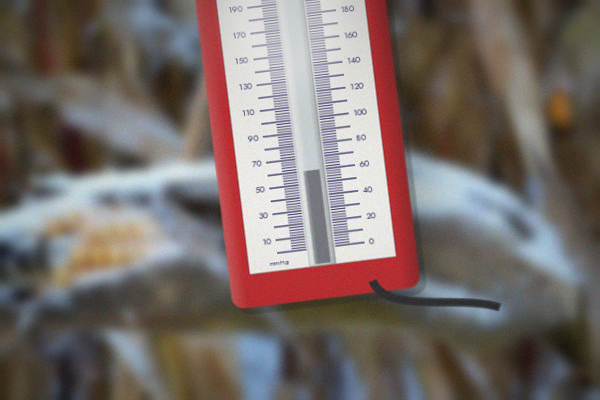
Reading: **60** mmHg
